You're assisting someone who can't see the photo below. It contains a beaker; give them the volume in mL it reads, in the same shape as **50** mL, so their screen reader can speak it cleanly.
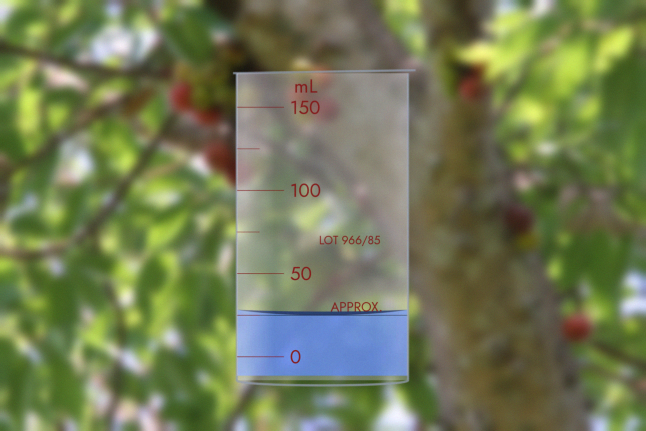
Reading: **25** mL
